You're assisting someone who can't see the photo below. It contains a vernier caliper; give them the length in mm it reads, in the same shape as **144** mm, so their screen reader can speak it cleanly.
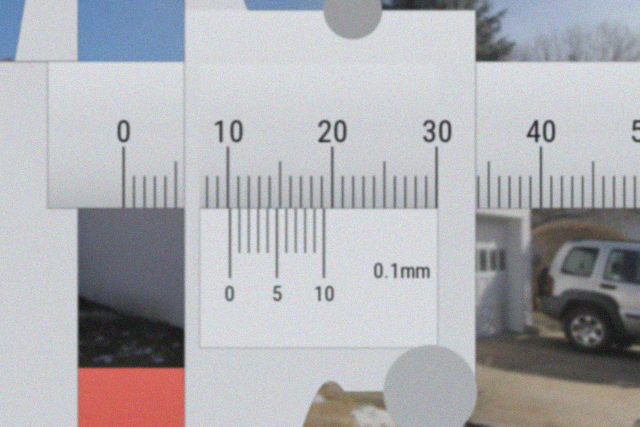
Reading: **10.2** mm
